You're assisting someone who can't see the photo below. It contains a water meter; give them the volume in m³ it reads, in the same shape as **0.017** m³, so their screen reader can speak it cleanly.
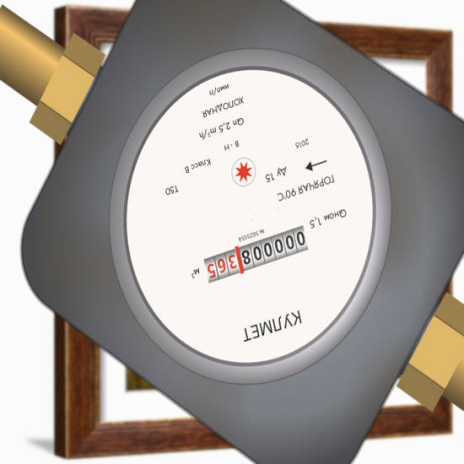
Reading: **8.365** m³
